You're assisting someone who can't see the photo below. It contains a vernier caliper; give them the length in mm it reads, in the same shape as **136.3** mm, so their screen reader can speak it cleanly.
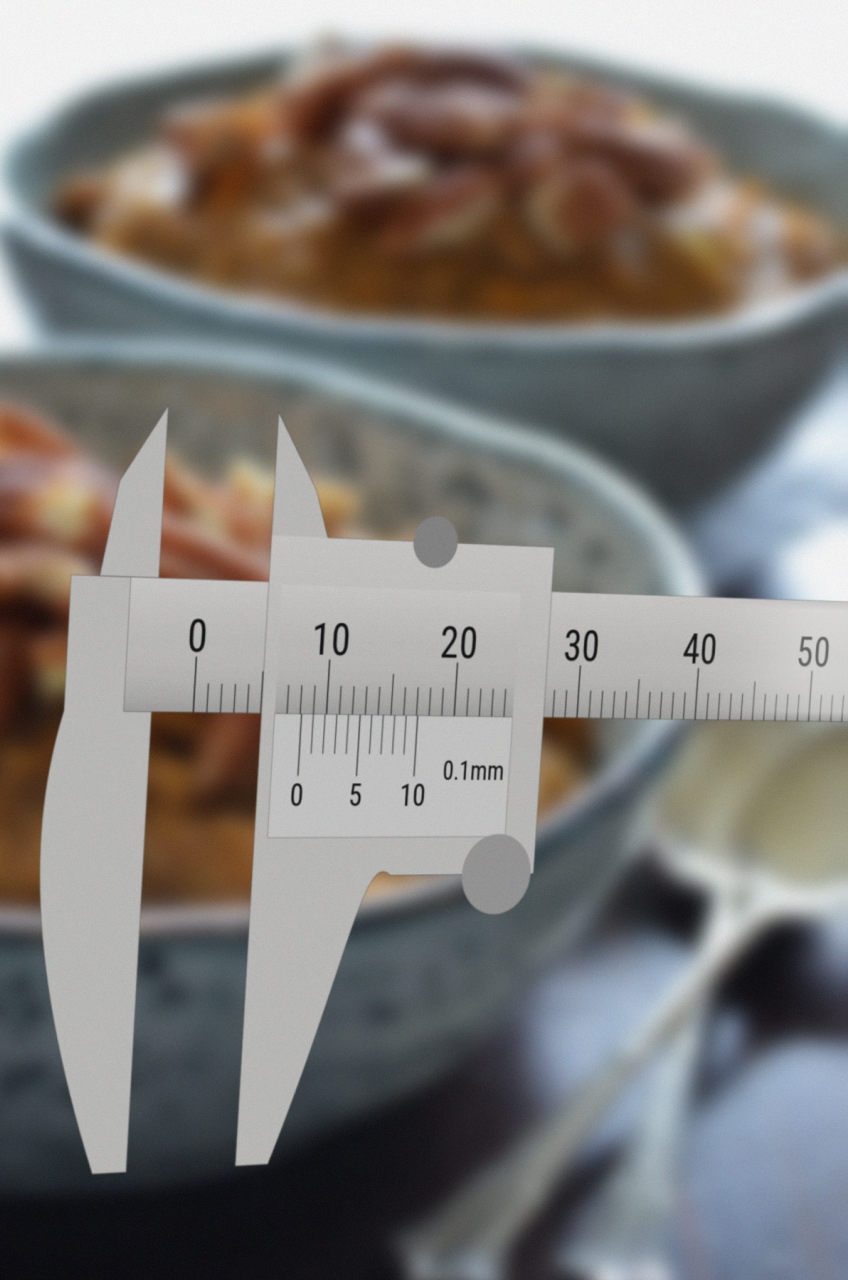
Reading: **8.1** mm
